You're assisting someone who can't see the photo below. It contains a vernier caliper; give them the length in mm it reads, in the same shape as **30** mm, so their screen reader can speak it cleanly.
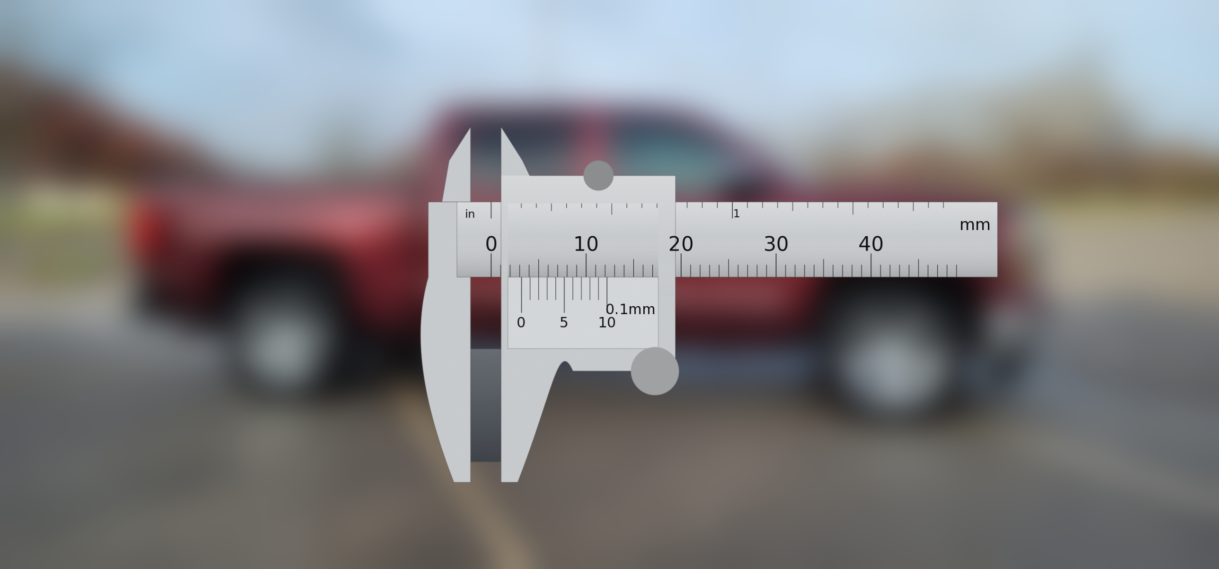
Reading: **3.2** mm
